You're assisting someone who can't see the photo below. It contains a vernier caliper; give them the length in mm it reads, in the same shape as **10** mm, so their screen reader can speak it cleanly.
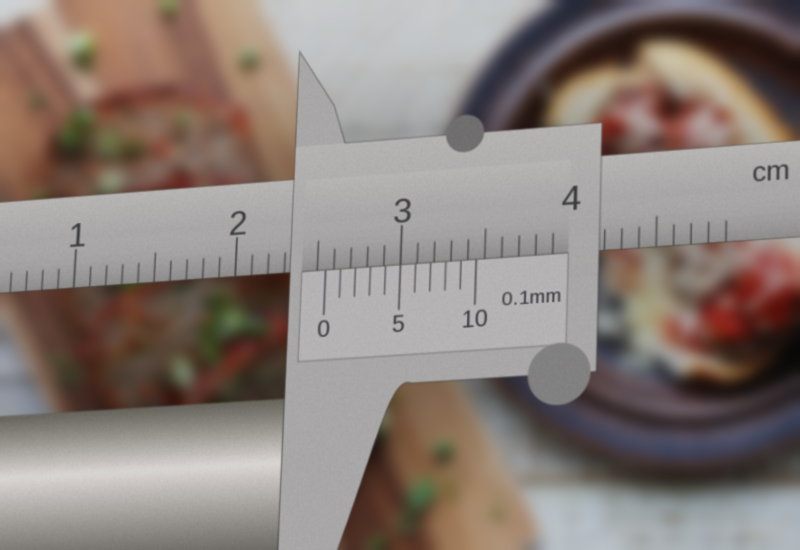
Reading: **25.5** mm
